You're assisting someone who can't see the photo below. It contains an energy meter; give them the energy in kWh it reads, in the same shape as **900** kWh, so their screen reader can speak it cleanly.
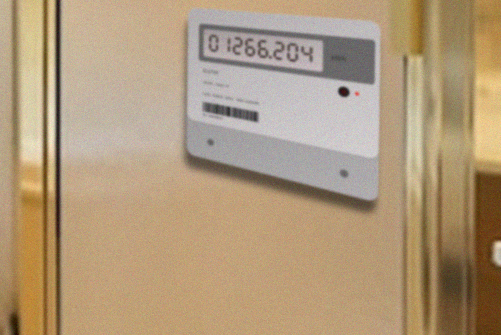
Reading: **1266.204** kWh
